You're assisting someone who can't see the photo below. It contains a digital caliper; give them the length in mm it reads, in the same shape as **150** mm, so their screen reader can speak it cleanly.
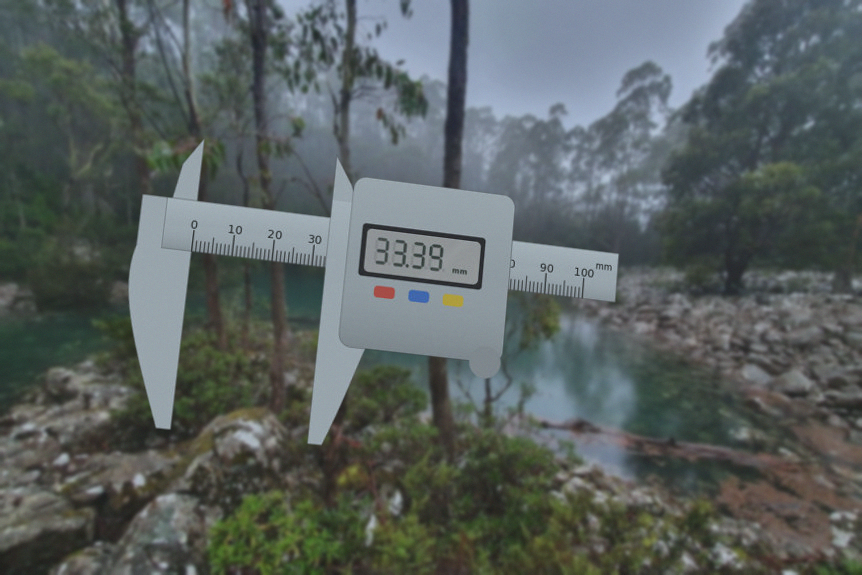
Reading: **33.39** mm
